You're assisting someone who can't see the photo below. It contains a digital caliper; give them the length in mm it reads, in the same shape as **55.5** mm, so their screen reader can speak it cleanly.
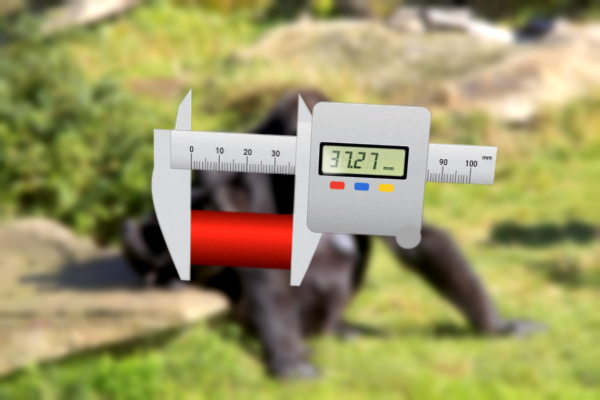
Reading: **37.27** mm
